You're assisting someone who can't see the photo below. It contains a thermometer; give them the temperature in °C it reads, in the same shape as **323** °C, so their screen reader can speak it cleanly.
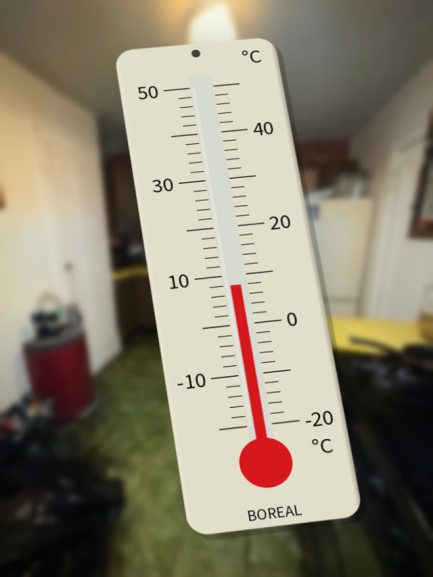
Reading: **8** °C
